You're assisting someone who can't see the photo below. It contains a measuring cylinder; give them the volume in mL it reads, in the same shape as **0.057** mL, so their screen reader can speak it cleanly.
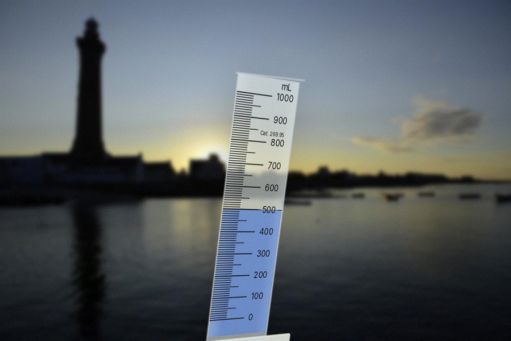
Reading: **500** mL
